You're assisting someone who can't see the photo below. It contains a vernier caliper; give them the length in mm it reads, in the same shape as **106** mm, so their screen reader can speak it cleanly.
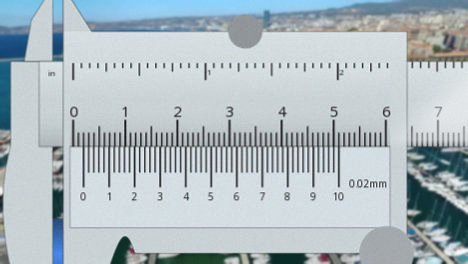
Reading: **2.0** mm
